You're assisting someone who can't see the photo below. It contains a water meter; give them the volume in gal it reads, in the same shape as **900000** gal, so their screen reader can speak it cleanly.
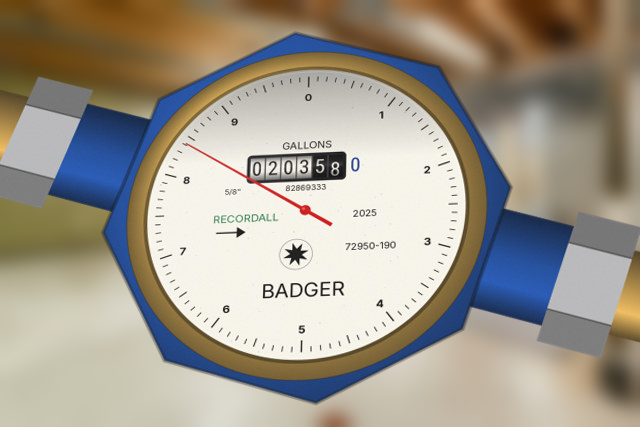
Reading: **203578.4** gal
